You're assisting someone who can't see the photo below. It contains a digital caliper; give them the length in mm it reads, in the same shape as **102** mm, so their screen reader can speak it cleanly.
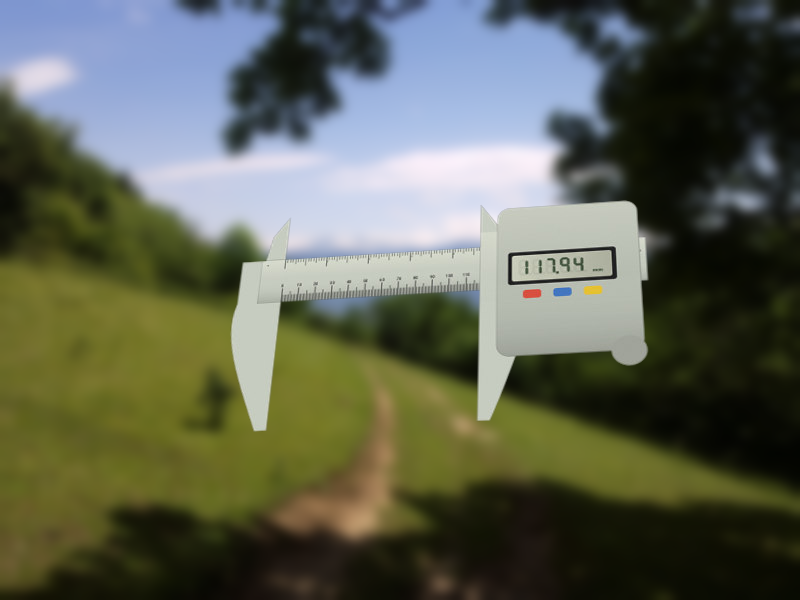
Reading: **117.94** mm
